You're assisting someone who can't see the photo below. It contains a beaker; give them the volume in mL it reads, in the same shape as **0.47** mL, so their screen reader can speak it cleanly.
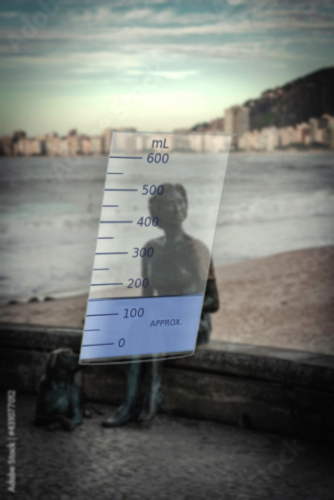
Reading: **150** mL
